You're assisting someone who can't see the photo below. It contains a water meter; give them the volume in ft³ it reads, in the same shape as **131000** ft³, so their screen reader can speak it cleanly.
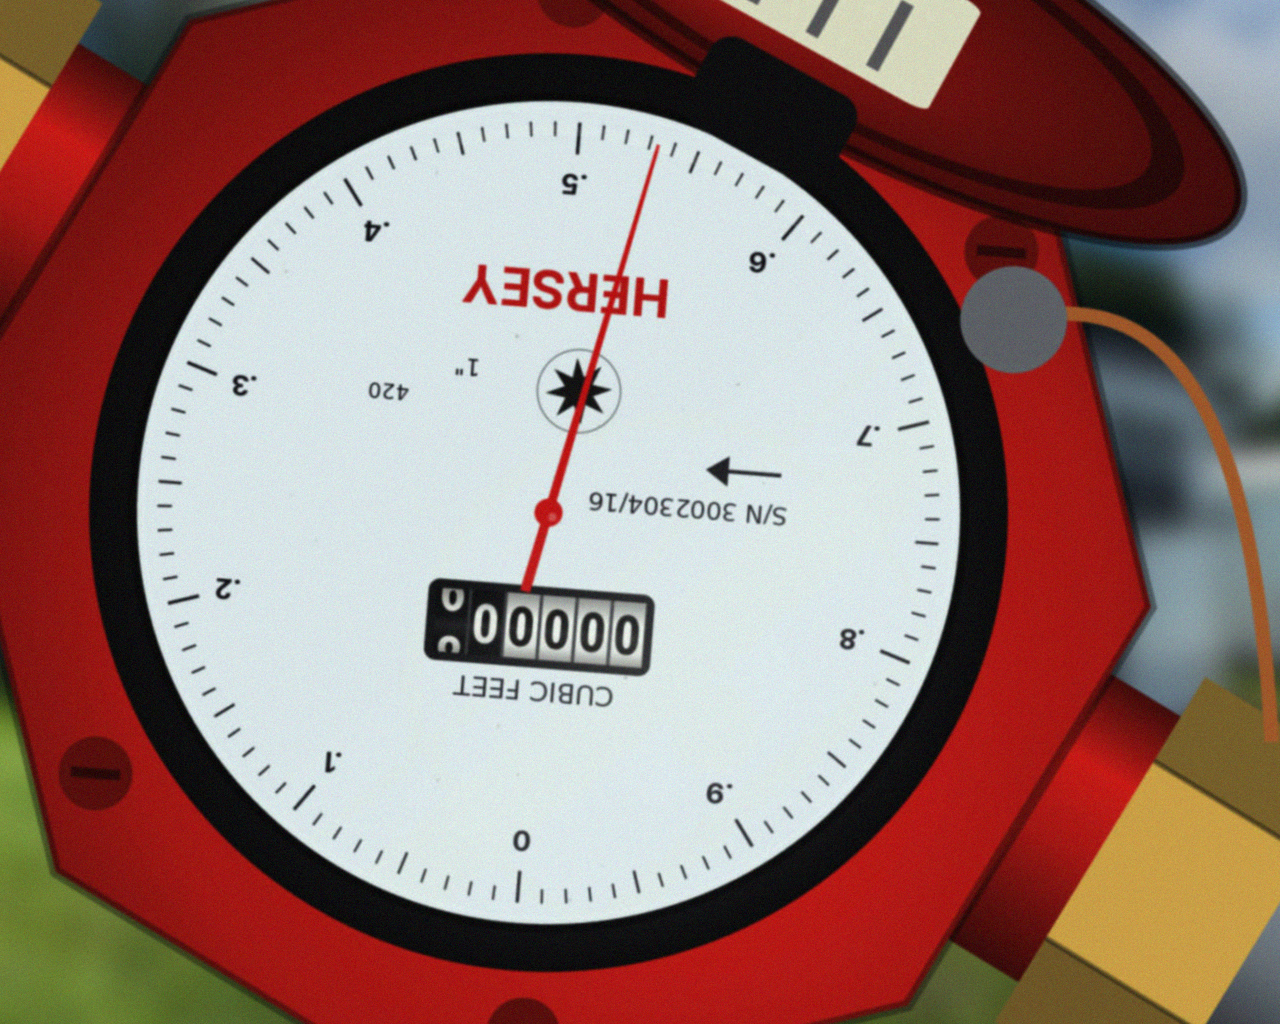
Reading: **8.53** ft³
